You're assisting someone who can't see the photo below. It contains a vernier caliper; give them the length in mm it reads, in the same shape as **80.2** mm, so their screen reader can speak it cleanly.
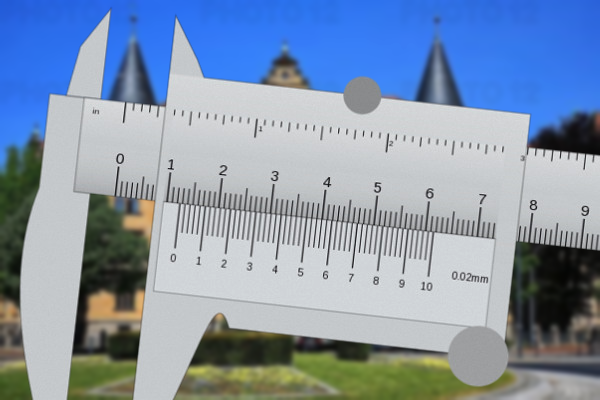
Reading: **12.5** mm
